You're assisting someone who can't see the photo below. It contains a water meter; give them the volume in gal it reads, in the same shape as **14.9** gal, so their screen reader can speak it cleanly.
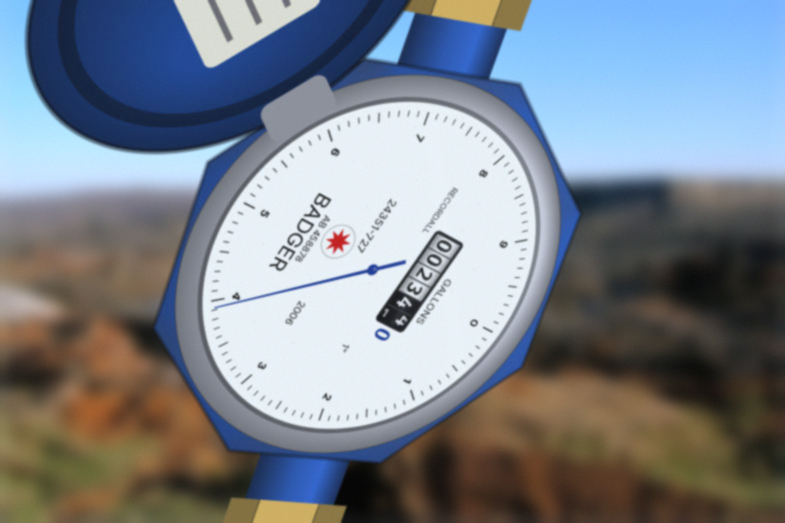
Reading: **23443.9** gal
